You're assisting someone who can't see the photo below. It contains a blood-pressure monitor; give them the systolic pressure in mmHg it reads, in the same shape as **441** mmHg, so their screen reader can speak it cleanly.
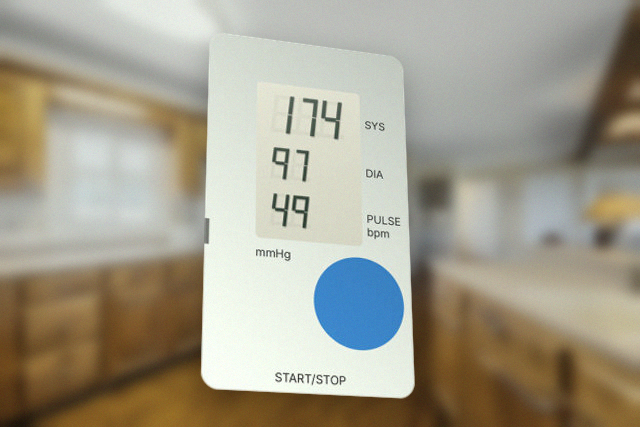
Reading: **174** mmHg
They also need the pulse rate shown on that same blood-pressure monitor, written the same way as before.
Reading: **49** bpm
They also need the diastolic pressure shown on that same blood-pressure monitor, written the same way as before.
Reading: **97** mmHg
